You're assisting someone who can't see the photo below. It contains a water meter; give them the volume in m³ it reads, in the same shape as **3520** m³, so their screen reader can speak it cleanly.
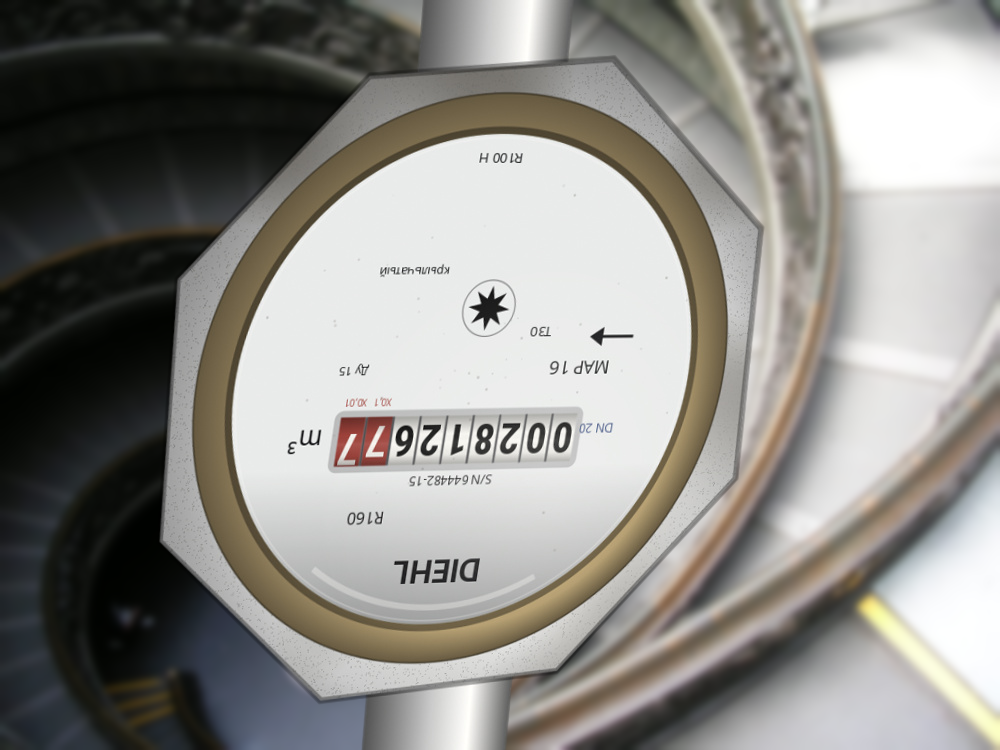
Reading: **28126.77** m³
